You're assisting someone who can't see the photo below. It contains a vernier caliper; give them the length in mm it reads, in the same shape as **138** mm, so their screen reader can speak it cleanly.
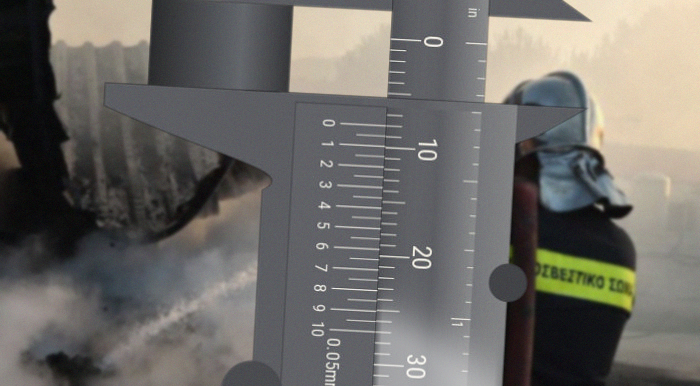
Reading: **8.0** mm
